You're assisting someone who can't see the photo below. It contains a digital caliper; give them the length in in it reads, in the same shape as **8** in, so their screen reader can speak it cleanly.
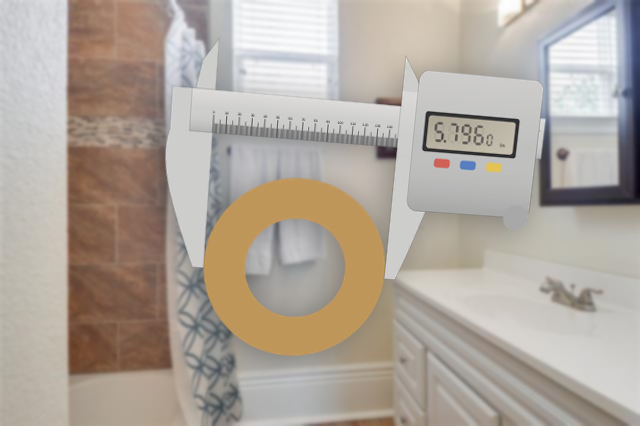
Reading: **5.7960** in
